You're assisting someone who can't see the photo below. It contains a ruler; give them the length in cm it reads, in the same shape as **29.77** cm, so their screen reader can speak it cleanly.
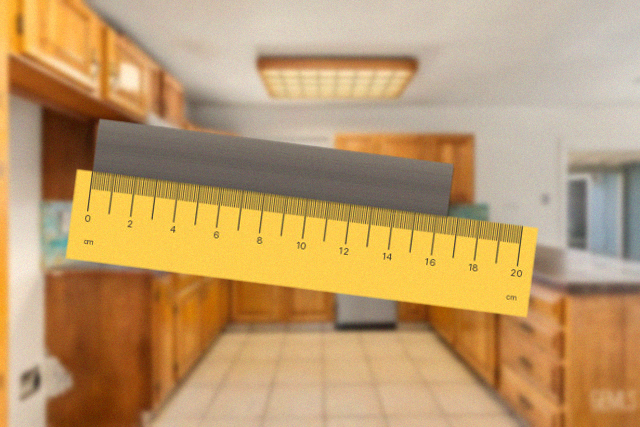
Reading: **16.5** cm
